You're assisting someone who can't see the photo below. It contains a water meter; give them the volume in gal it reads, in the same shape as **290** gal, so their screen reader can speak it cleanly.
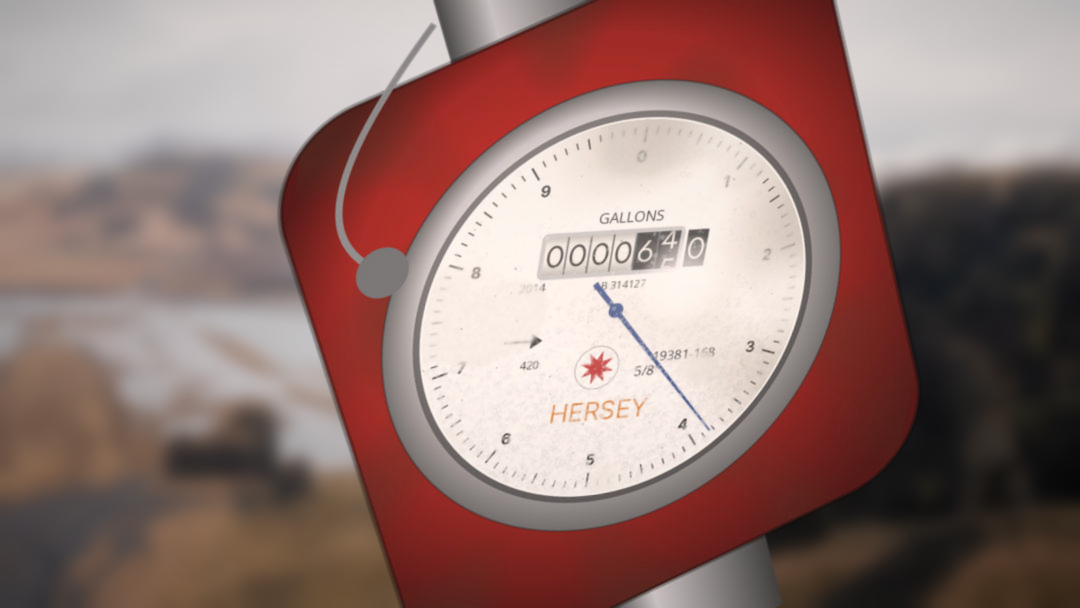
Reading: **643.8** gal
